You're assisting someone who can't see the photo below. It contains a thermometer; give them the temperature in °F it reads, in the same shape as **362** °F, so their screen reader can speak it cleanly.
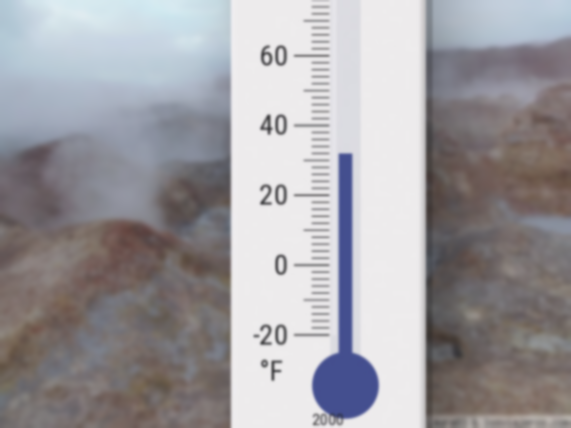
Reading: **32** °F
